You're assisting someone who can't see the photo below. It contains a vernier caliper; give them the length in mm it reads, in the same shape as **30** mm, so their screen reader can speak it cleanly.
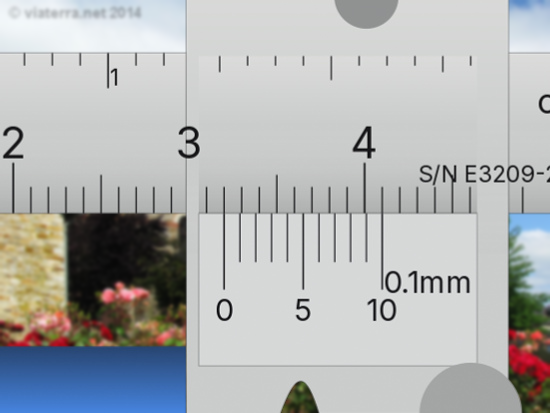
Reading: **32.0** mm
